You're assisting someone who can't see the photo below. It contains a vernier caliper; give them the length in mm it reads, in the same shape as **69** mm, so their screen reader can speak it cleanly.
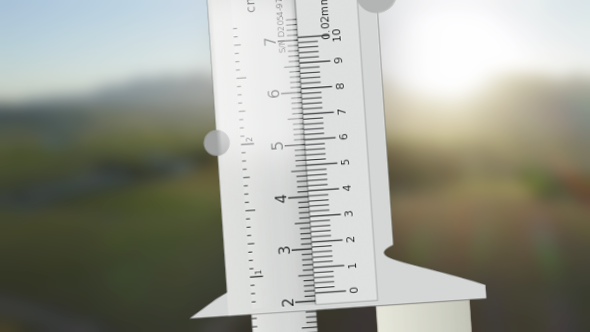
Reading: **21.5** mm
